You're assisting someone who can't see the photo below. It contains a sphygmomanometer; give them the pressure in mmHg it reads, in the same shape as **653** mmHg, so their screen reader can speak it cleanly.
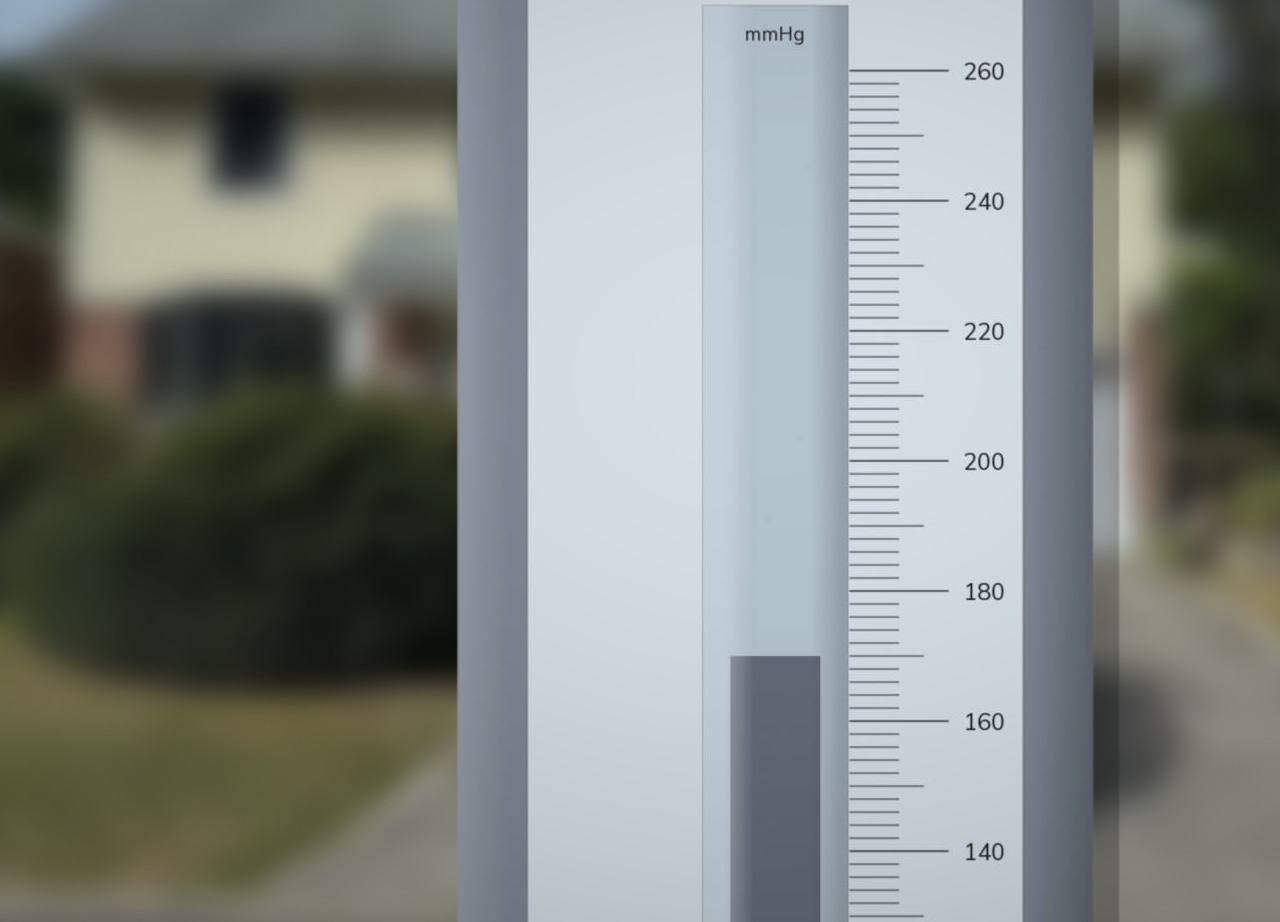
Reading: **170** mmHg
